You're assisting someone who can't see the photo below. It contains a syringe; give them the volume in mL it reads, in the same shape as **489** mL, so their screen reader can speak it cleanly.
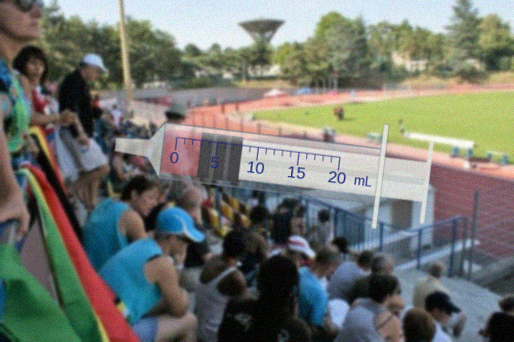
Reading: **3** mL
